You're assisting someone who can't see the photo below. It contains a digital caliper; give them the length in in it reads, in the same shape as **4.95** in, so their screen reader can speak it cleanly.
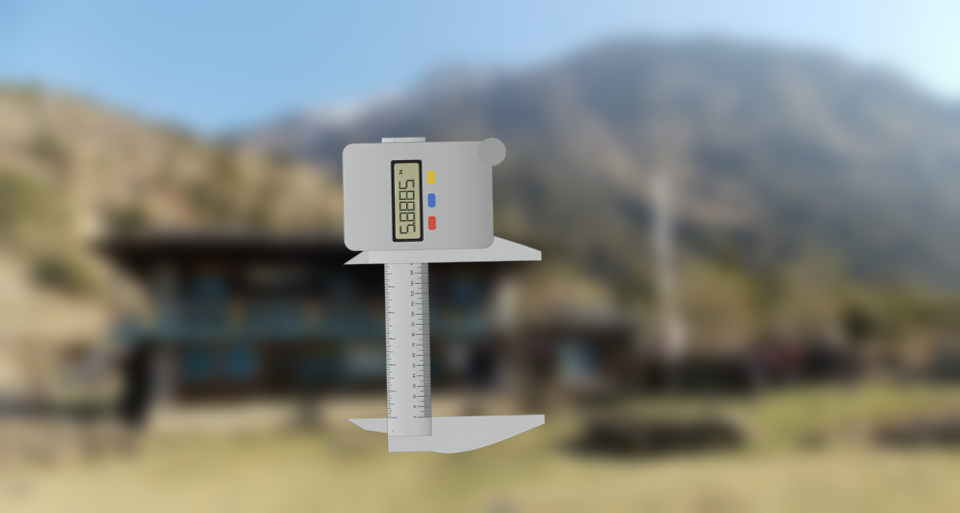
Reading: **5.8885** in
